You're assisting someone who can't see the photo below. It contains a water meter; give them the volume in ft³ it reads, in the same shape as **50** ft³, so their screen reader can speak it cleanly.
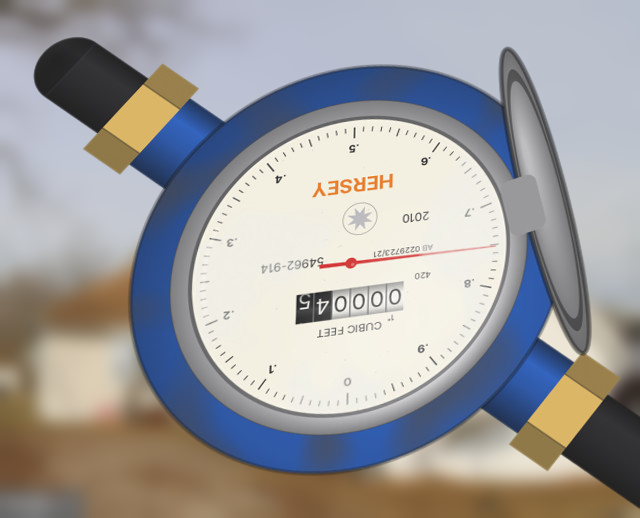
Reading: **44.75** ft³
